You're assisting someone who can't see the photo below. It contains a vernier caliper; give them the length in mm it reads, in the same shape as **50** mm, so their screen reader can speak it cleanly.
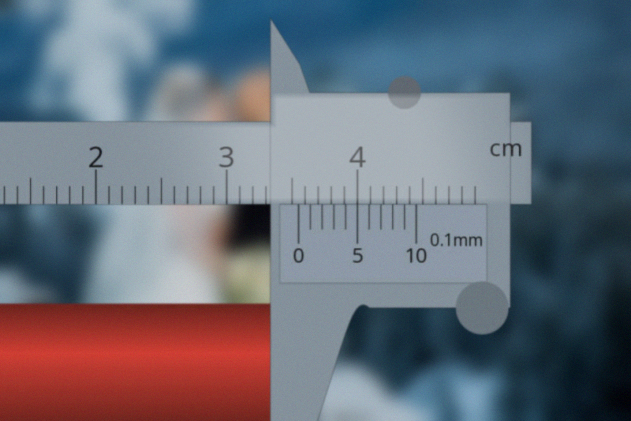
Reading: **35.5** mm
